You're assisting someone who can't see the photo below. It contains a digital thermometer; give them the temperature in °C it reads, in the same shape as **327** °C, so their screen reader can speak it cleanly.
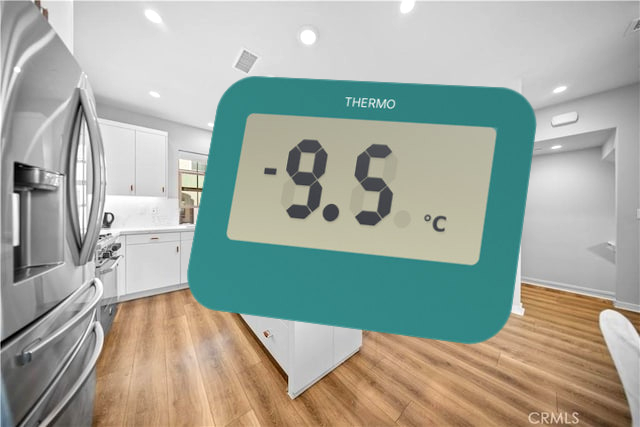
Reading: **-9.5** °C
